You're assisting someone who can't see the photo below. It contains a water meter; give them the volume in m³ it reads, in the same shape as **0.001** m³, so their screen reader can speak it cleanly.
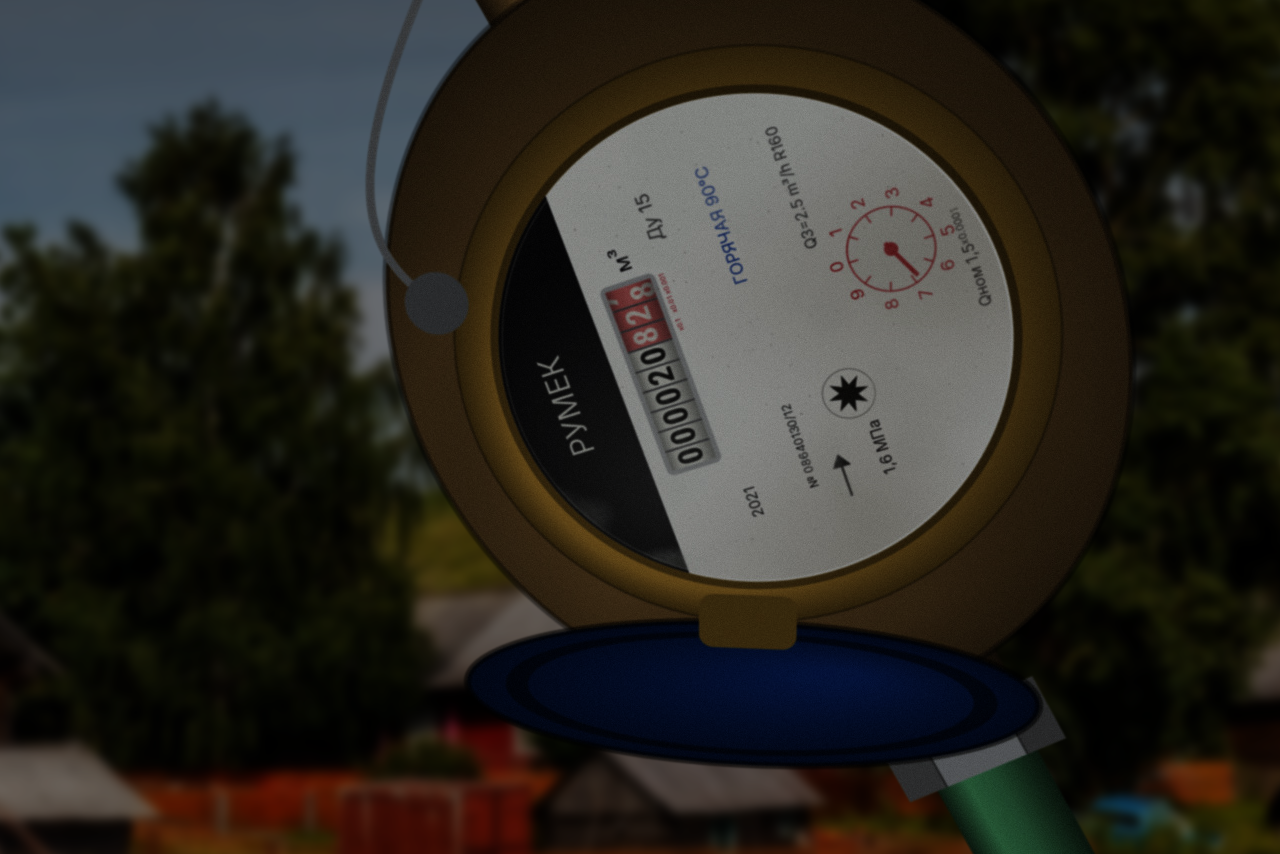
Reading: **20.8276** m³
